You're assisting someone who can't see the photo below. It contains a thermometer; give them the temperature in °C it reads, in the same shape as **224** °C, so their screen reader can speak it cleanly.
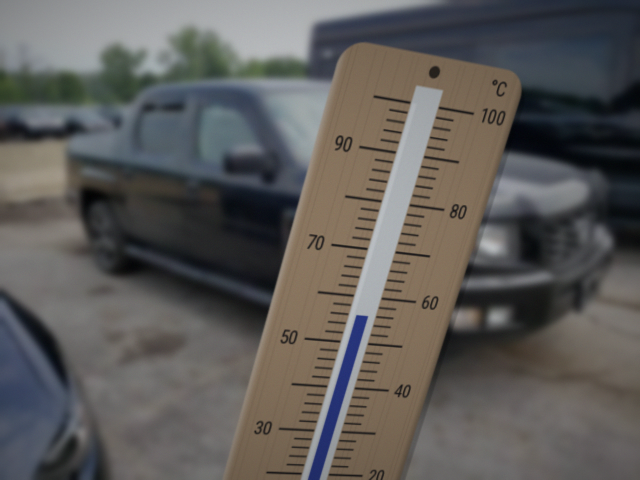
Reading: **56** °C
